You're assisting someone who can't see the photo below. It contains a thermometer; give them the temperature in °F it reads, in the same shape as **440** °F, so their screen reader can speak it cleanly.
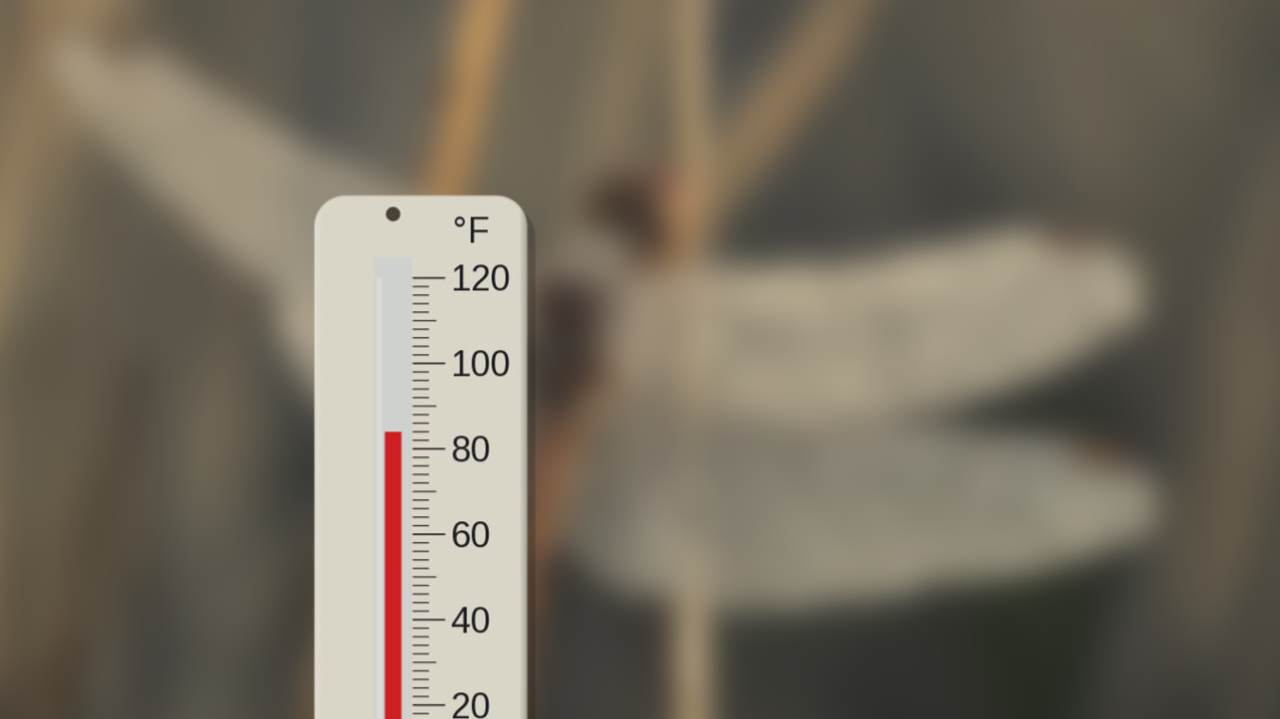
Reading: **84** °F
